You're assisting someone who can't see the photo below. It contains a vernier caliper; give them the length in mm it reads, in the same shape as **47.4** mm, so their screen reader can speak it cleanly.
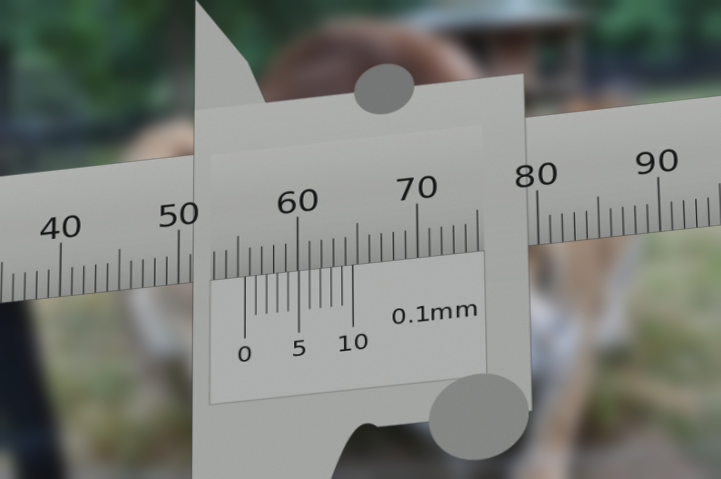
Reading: **55.6** mm
